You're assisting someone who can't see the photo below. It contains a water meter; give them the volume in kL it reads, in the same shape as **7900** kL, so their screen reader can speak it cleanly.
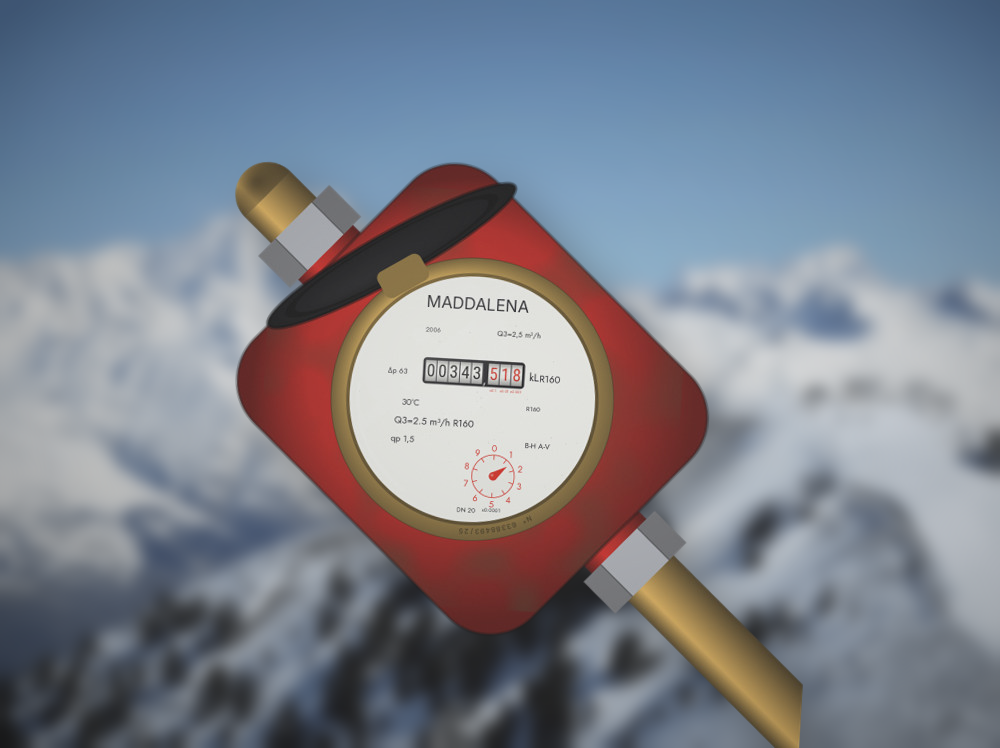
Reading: **343.5181** kL
